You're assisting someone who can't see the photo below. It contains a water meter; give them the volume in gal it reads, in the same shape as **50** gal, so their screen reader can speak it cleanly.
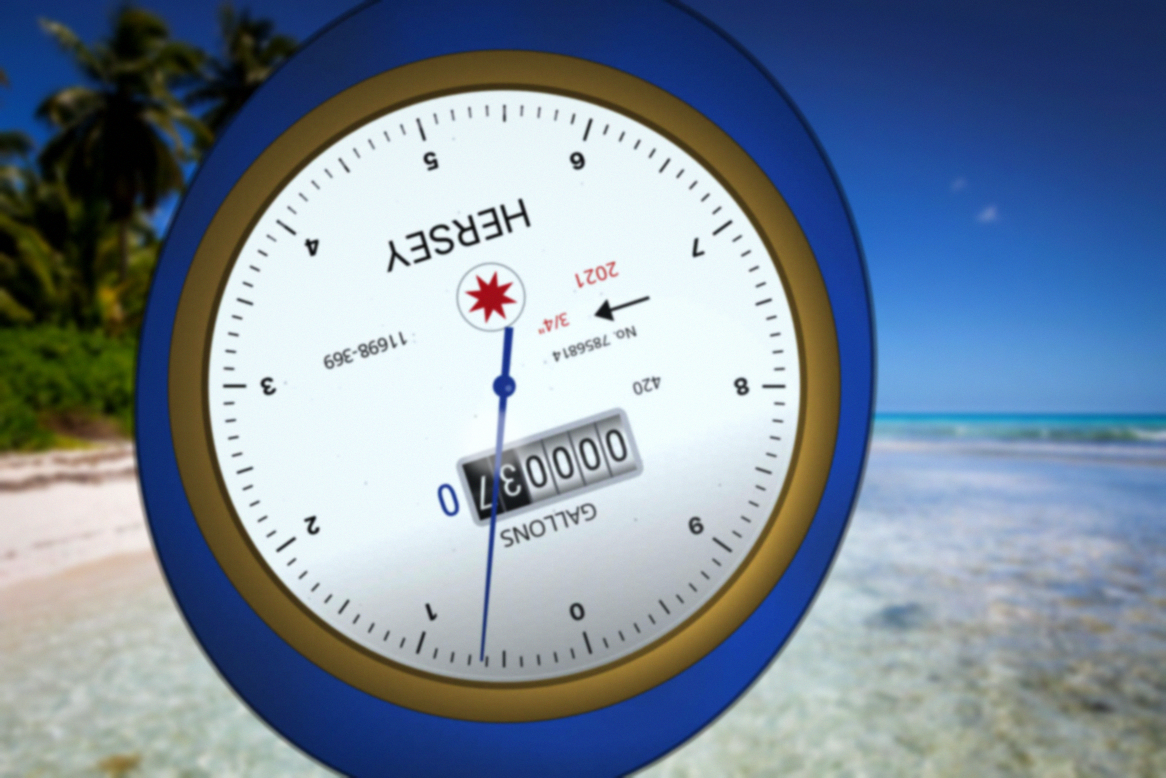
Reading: **370.6** gal
